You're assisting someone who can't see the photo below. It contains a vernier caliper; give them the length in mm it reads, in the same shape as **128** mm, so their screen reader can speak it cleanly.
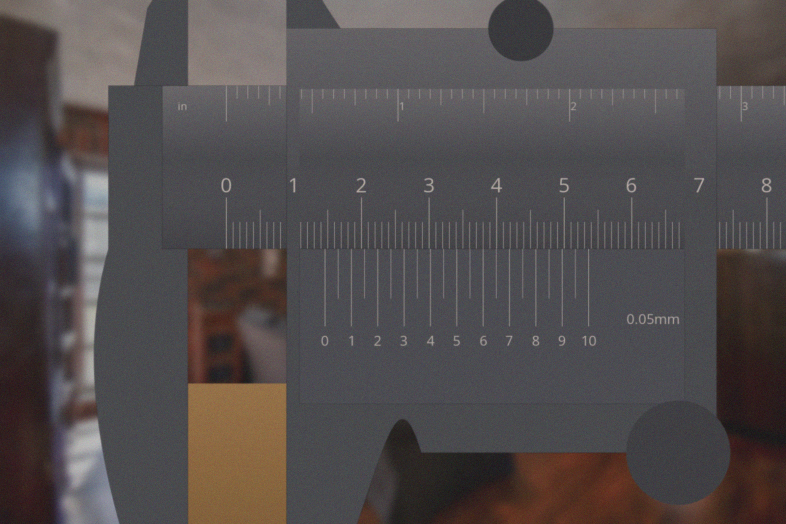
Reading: **14.6** mm
